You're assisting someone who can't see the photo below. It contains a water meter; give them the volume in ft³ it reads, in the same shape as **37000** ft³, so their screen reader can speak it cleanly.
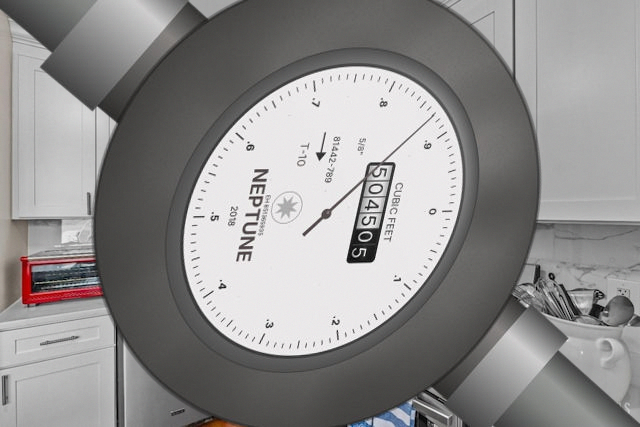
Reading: **504504.87** ft³
